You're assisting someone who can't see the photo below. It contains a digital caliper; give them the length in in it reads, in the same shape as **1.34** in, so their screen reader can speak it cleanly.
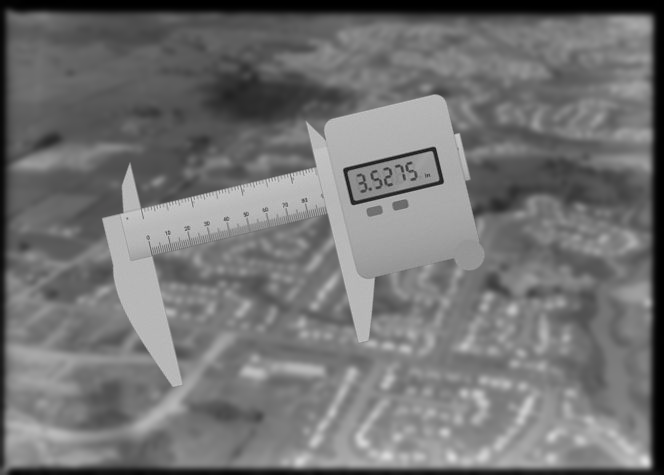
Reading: **3.5275** in
